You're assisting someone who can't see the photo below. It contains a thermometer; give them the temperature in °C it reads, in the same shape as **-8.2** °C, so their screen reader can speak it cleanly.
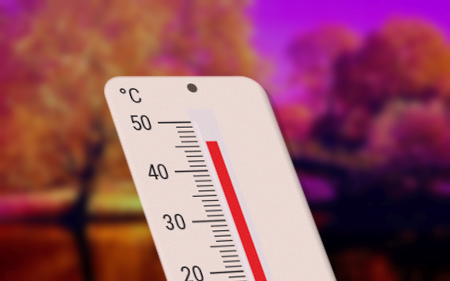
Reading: **46** °C
